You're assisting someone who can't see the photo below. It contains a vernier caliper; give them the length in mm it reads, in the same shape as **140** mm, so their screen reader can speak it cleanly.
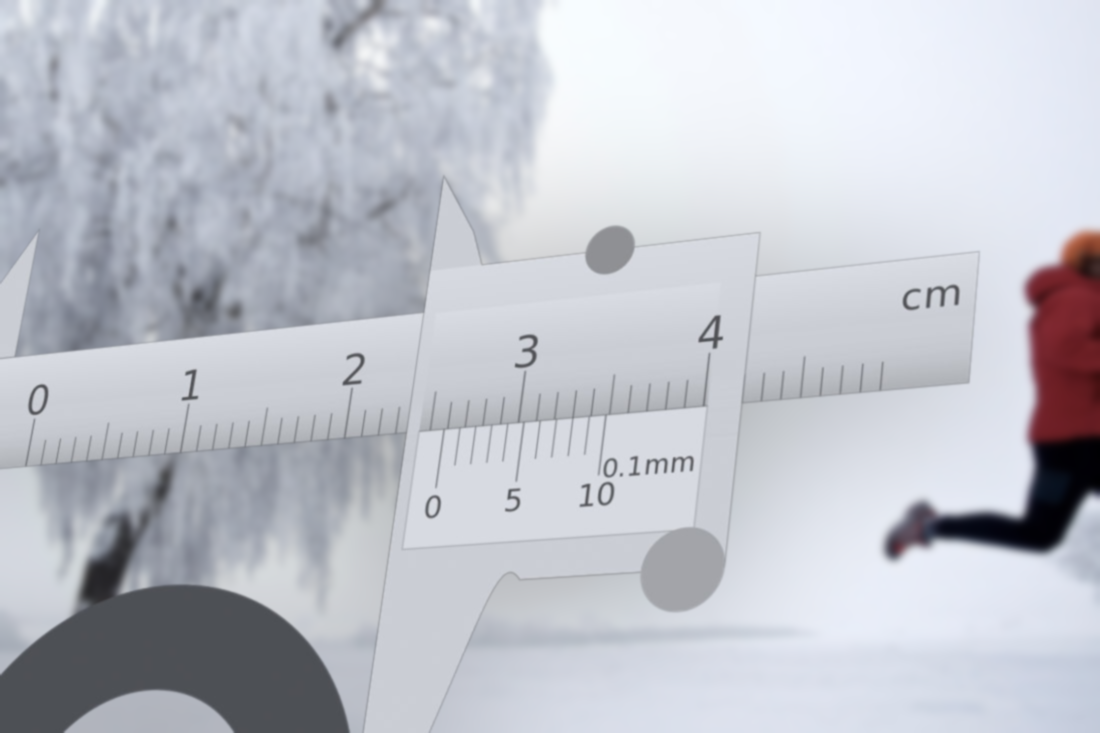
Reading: **25.8** mm
